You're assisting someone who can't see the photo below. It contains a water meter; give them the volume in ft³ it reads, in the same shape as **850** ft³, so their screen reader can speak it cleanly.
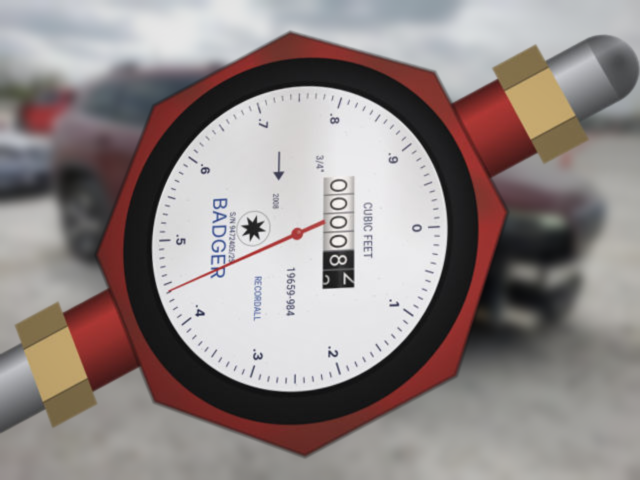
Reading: **82.44** ft³
